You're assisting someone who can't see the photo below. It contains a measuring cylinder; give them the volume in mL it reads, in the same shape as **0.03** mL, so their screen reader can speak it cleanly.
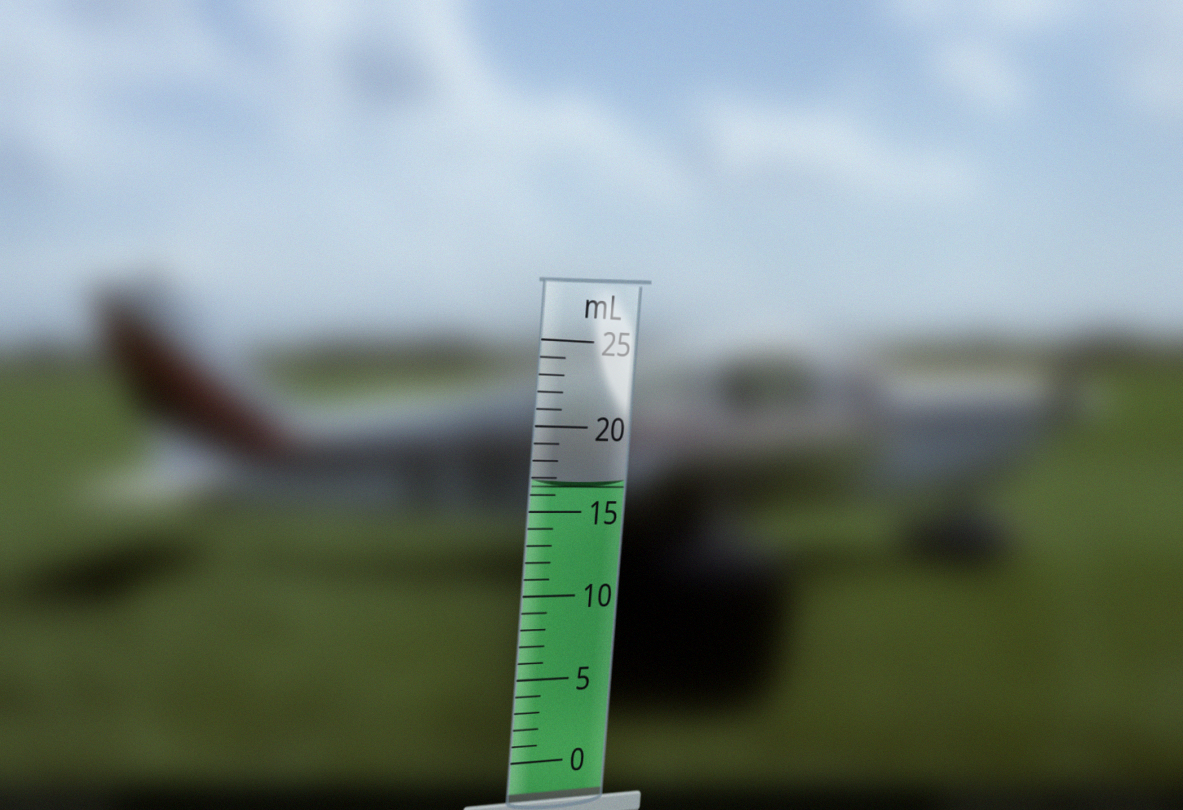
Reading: **16.5** mL
